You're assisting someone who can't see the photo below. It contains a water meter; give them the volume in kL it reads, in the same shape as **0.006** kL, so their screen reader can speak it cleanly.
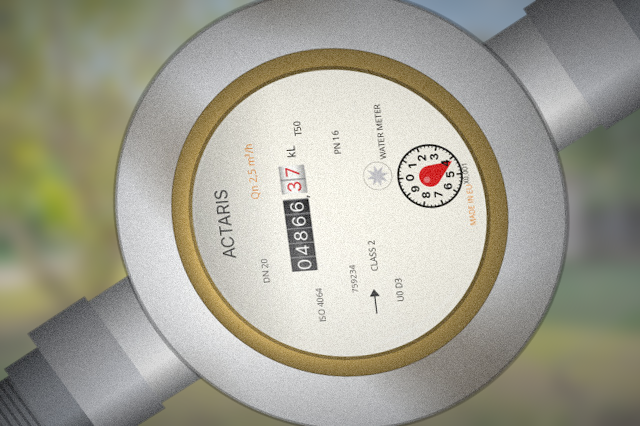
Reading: **4866.374** kL
